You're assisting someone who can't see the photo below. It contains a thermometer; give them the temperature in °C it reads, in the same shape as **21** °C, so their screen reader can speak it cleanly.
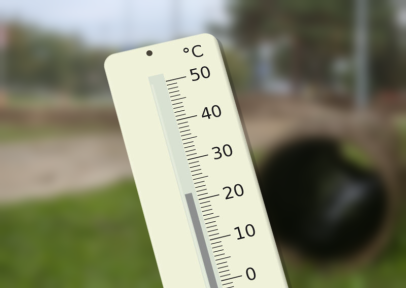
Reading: **22** °C
